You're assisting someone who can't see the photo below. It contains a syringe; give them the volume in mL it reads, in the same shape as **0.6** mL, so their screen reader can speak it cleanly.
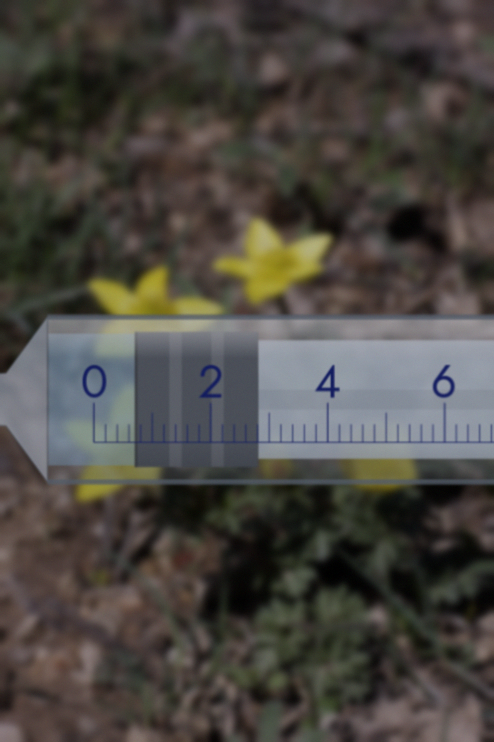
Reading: **0.7** mL
